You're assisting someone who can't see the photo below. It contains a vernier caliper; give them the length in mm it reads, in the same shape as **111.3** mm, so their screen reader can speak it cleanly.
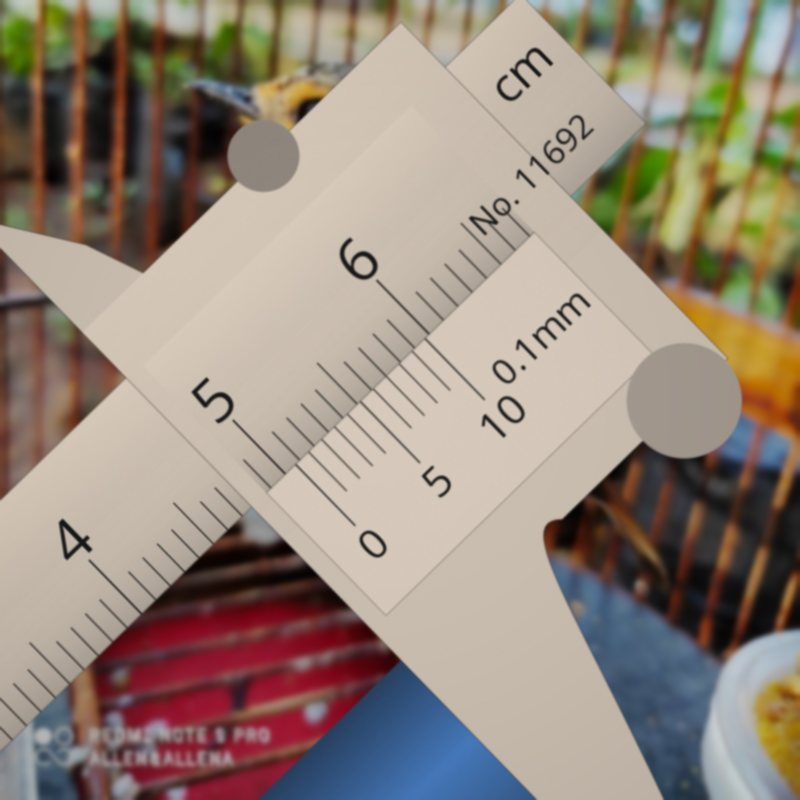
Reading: **50.7** mm
